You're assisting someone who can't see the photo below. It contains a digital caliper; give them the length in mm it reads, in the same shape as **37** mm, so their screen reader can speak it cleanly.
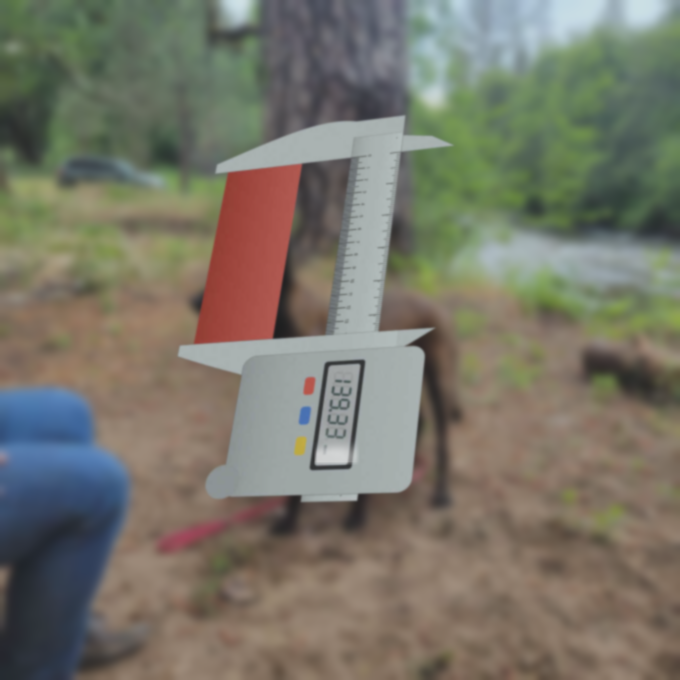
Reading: **139.33** mm
